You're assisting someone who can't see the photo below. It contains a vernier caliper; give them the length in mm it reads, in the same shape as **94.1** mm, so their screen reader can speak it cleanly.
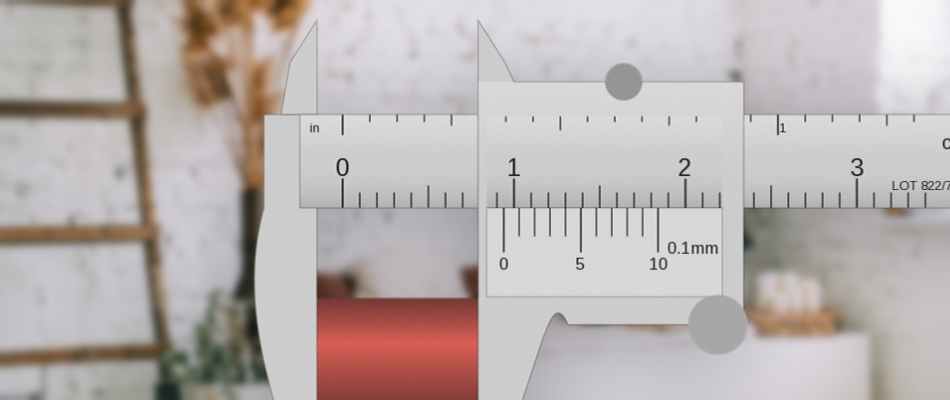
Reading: **9.4** mm
